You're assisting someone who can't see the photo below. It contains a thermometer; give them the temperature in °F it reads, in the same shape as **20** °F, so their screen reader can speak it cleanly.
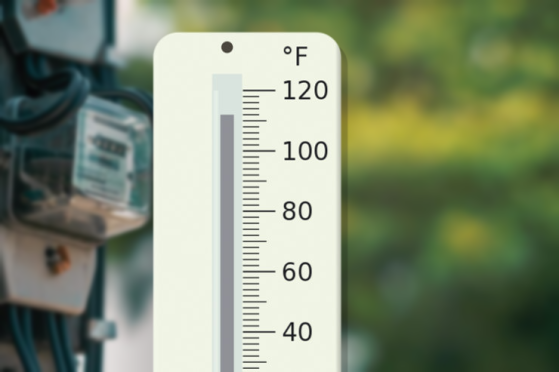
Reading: **112** °F
